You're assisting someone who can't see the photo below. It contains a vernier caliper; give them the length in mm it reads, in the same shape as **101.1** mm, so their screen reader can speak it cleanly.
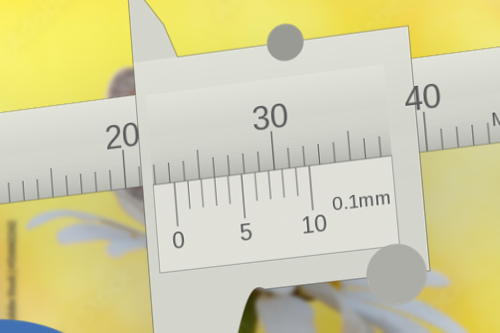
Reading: **23.3** mm
